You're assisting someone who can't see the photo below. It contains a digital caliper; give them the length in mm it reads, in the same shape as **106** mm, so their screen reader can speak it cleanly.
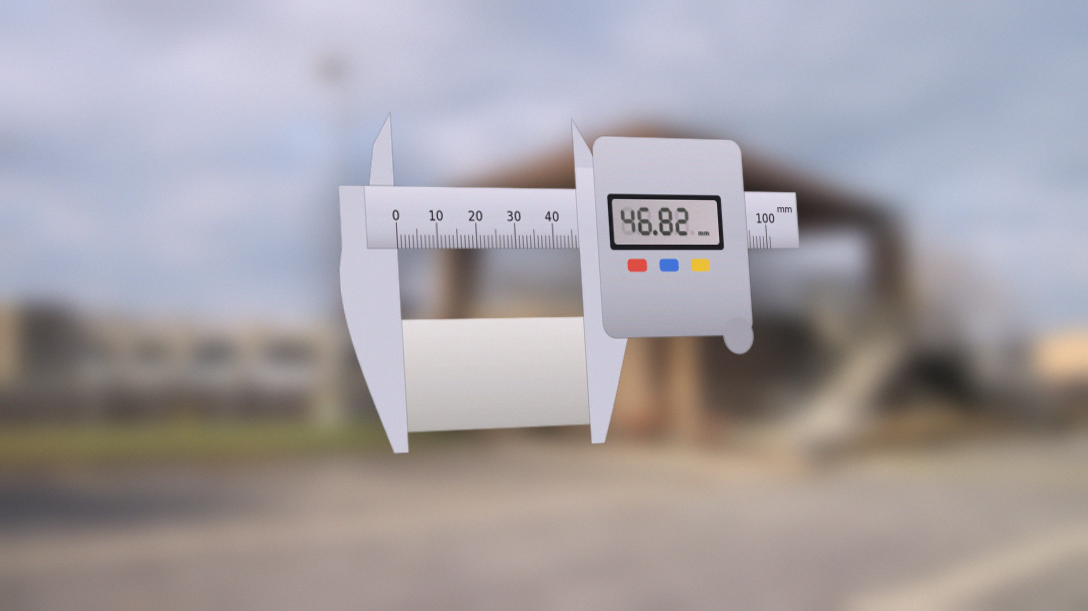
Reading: **46.82** mm
